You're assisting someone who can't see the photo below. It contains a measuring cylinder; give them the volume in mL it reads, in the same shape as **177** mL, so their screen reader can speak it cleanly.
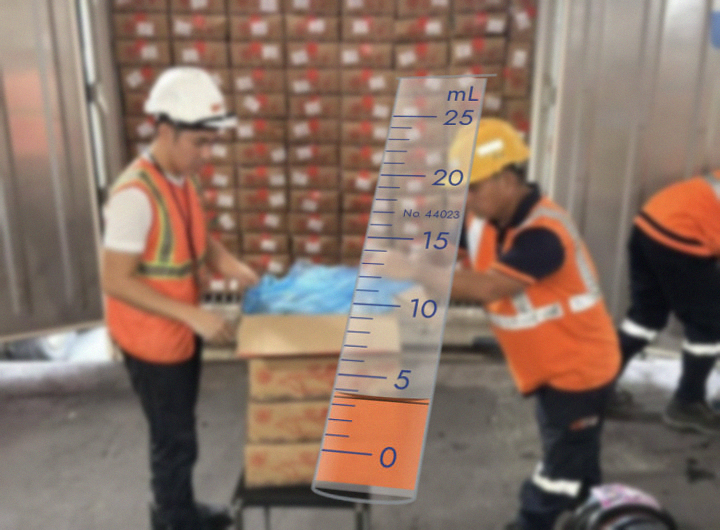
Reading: **3.5** mL
